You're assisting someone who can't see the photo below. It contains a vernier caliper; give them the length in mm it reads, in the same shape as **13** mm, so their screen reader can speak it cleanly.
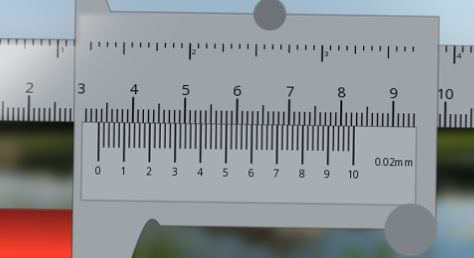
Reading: **33.5** mm
